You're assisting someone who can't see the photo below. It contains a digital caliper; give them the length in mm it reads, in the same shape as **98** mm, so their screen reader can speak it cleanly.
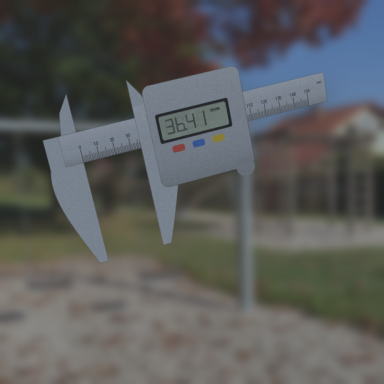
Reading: **36.41** mm
